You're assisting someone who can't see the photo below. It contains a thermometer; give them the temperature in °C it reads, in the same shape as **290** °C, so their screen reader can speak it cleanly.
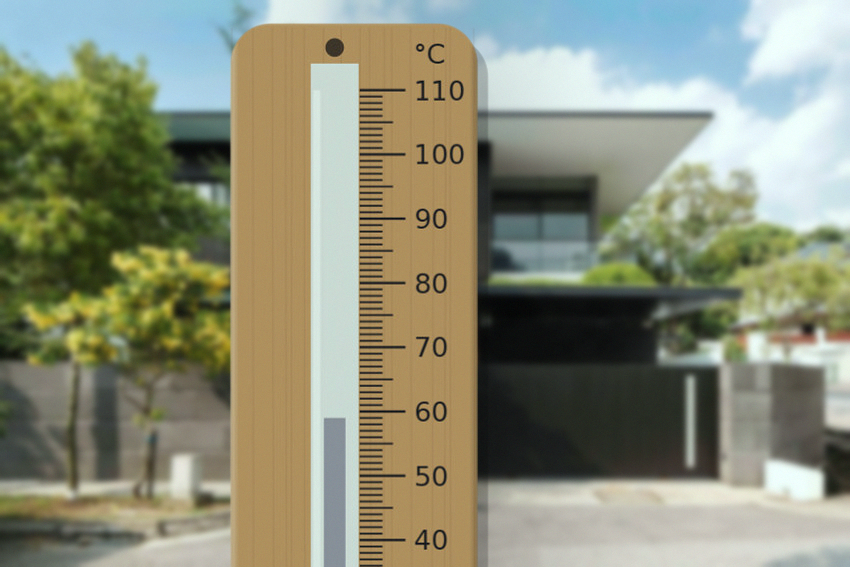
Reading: **59** °C
